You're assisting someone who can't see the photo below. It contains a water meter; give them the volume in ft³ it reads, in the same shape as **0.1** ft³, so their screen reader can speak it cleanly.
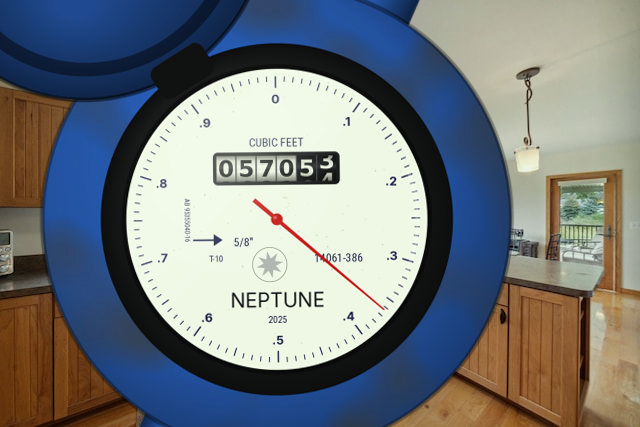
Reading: **57053.36** ft³
